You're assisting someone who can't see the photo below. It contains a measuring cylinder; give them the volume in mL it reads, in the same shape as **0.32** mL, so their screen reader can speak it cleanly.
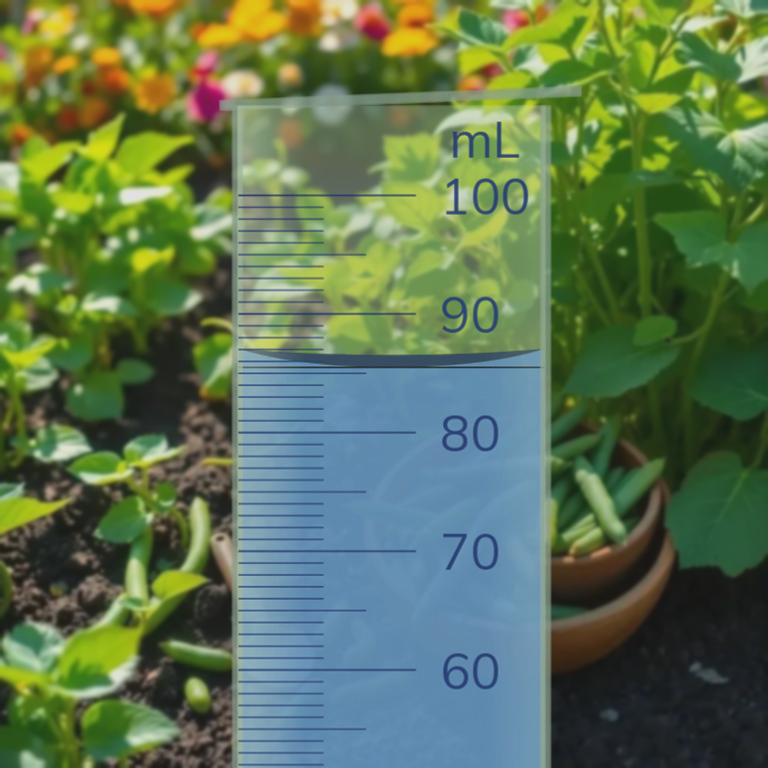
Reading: **85.5** mL
